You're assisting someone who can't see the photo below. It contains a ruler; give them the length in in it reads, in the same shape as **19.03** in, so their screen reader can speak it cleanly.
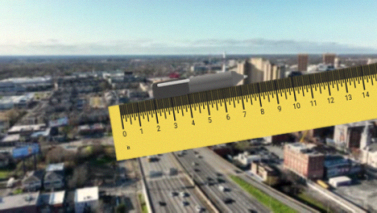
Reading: **5.5** in
